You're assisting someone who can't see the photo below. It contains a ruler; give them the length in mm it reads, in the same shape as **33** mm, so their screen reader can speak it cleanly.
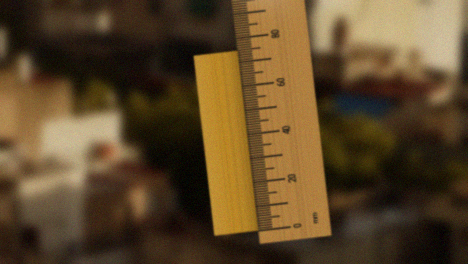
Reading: **75** mm
